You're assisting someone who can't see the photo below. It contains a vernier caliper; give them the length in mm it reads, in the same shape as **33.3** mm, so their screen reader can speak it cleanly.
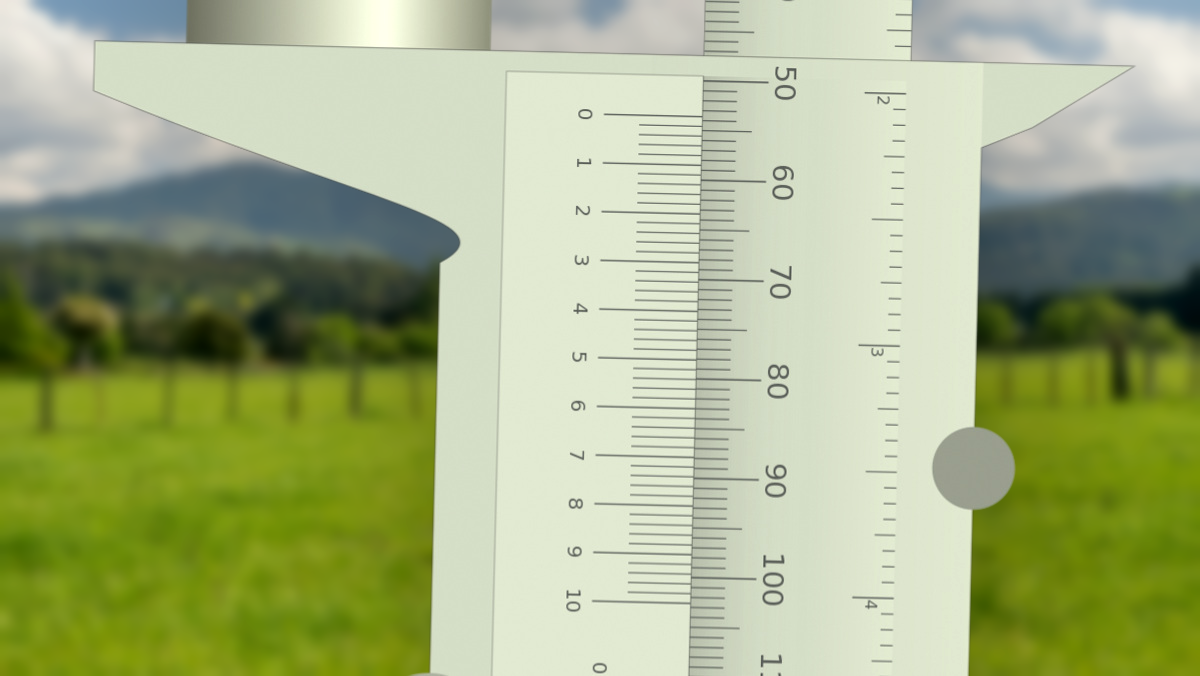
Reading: **53.6** mm
